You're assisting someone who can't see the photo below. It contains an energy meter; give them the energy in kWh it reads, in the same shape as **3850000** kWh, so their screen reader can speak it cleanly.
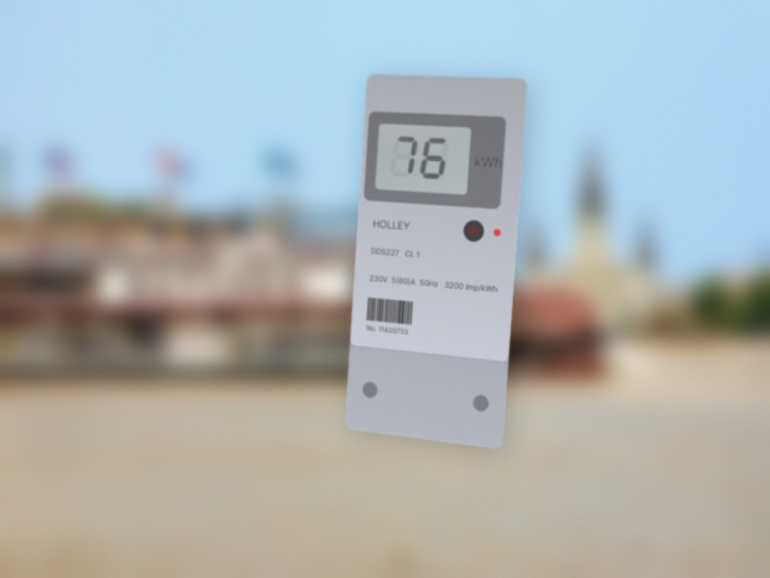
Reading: **76** kWh
